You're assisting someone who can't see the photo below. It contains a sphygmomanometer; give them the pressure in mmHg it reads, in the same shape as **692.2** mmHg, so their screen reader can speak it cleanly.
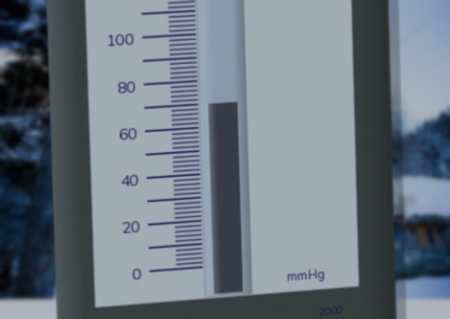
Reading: **70** mmHg
